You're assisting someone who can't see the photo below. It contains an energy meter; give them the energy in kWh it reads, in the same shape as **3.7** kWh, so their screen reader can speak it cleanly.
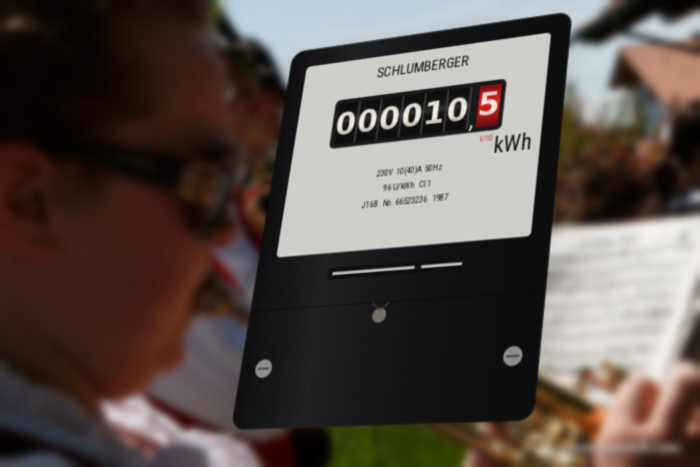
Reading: **10.5** kWh
